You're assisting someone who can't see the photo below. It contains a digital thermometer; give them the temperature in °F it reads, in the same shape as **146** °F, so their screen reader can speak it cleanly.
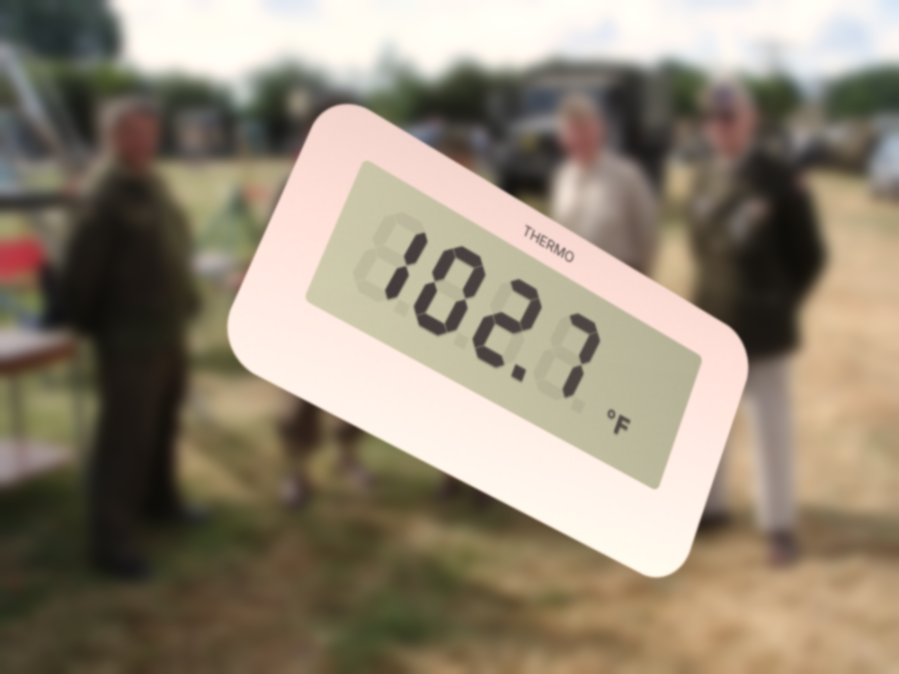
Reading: **102.7** °F
